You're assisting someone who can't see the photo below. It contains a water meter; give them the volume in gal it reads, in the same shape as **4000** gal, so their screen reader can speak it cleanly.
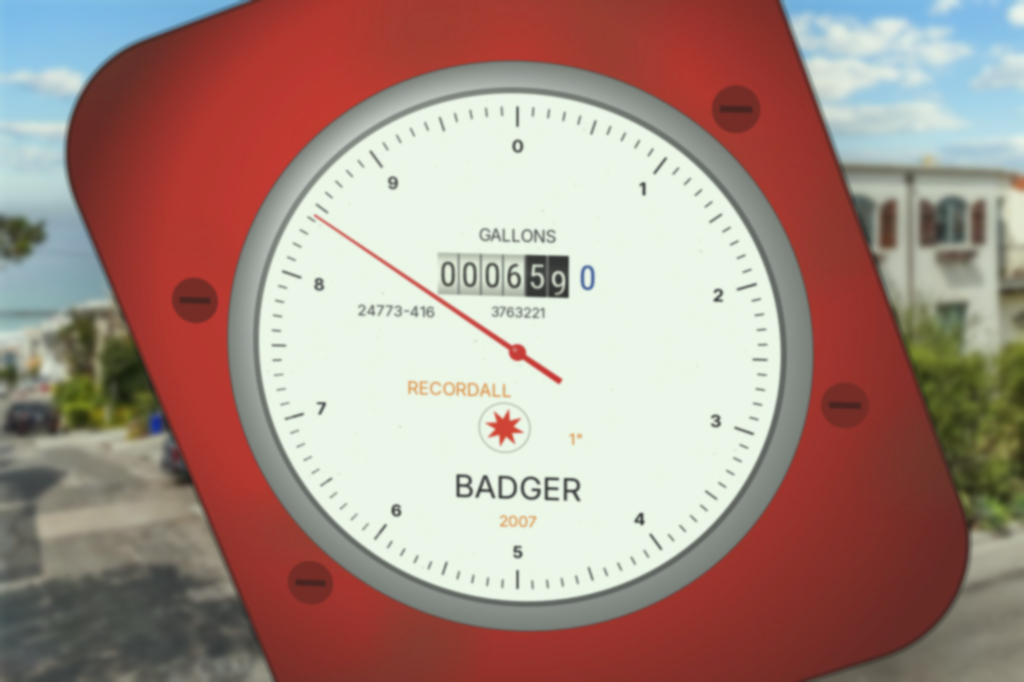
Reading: **6588.4** gal
